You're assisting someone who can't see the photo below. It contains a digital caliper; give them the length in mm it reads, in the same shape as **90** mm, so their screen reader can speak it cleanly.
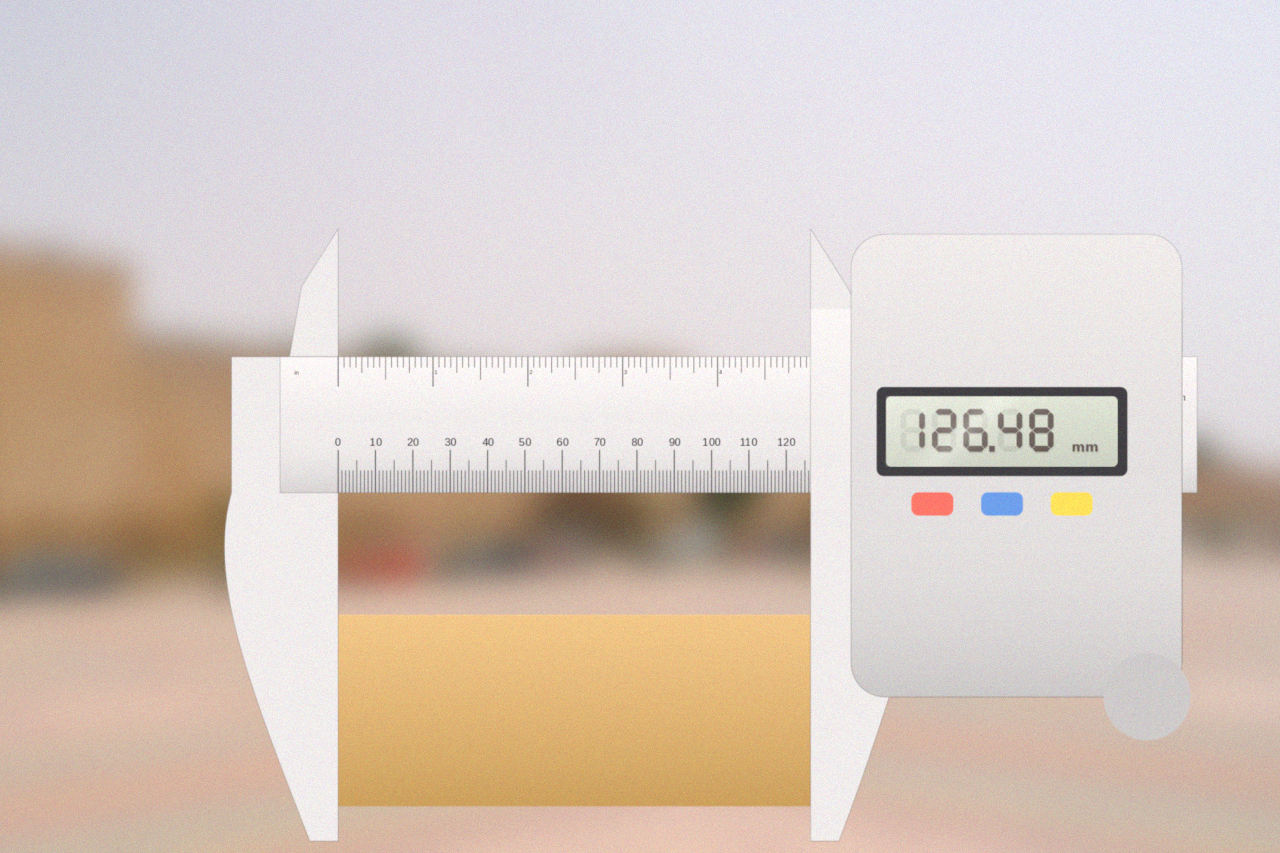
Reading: **126.48** mm
